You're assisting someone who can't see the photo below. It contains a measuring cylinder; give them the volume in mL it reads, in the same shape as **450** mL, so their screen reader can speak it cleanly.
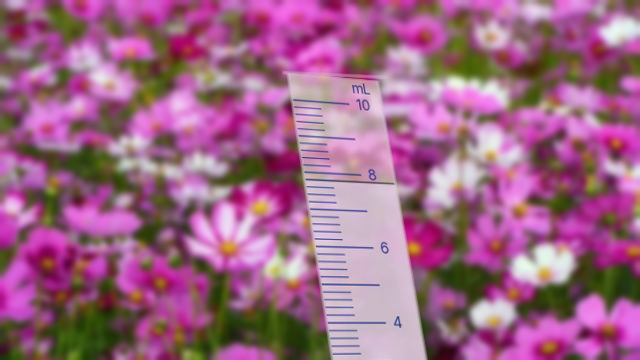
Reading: **7.8** mL
